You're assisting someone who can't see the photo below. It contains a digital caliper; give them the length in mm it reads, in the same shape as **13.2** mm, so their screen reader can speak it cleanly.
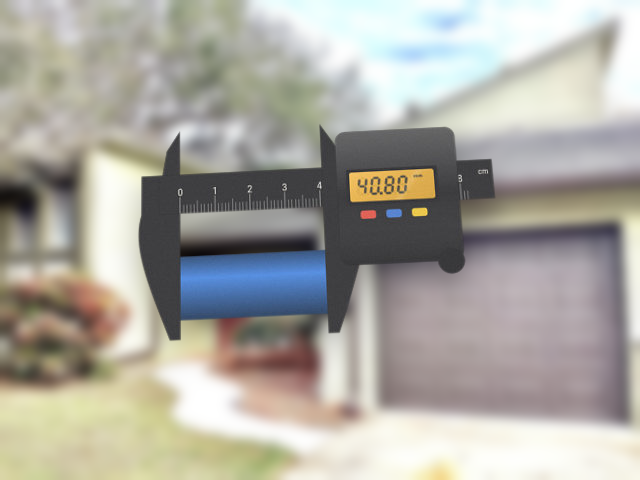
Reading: **40.80** mm
